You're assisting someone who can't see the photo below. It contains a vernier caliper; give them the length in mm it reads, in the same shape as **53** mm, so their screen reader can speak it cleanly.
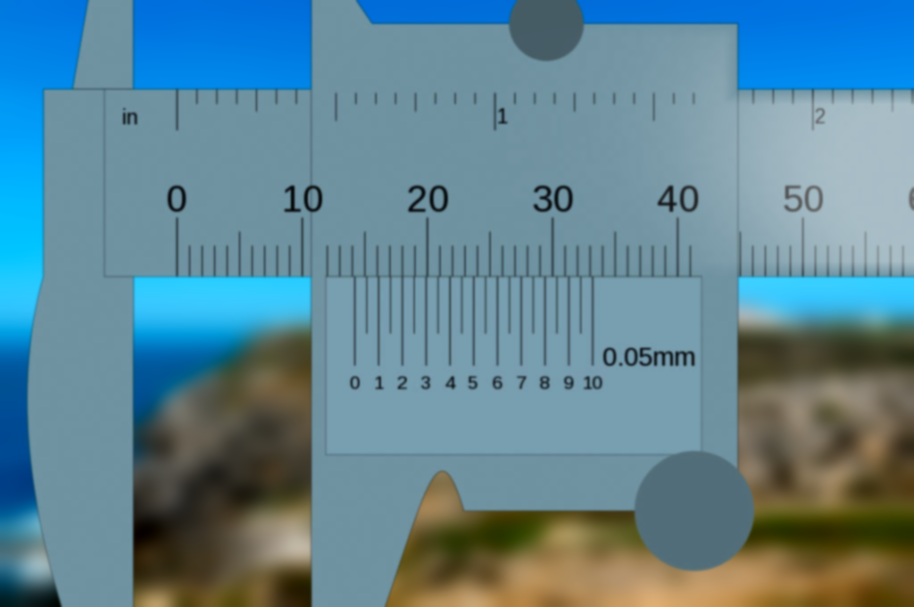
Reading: **14.2** mm
